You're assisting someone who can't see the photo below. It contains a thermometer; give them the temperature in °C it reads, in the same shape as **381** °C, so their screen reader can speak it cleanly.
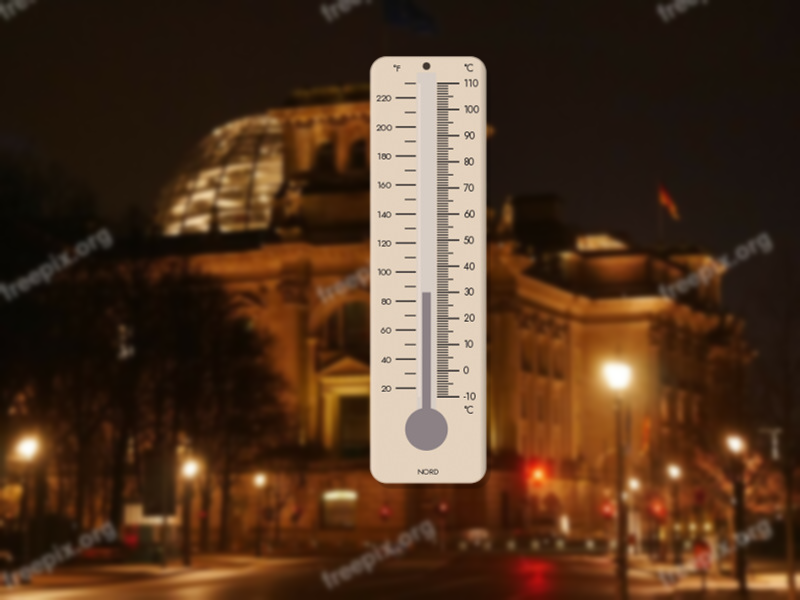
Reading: **30** °C
